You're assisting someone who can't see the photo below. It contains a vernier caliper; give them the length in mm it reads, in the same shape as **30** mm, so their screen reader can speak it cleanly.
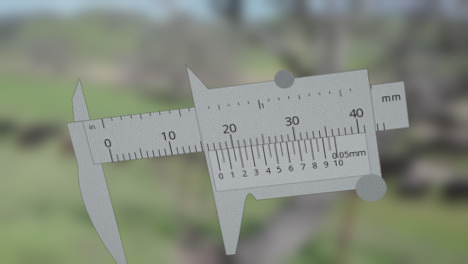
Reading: **17.2** mm
